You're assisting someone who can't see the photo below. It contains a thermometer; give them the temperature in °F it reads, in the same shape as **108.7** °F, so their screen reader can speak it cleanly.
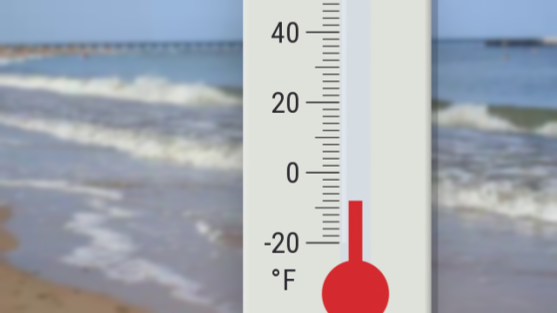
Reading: **-8** °F
